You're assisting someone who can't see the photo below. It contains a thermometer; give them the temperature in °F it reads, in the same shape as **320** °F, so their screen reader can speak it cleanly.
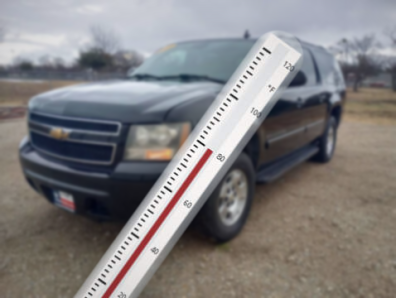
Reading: **80** °F
